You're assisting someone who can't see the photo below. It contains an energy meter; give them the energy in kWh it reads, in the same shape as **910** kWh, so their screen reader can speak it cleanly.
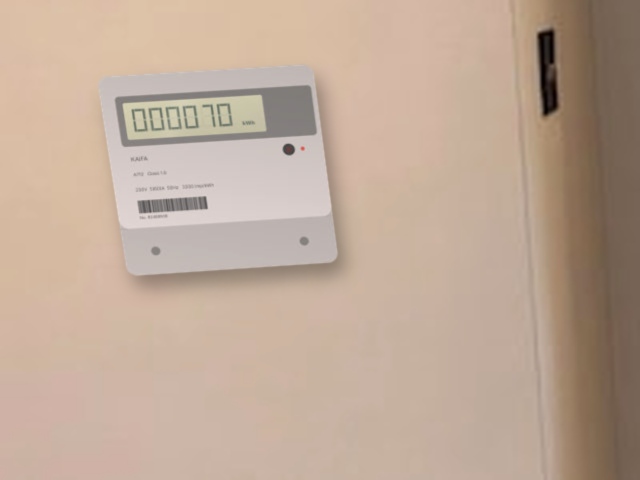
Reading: **70** kWh
